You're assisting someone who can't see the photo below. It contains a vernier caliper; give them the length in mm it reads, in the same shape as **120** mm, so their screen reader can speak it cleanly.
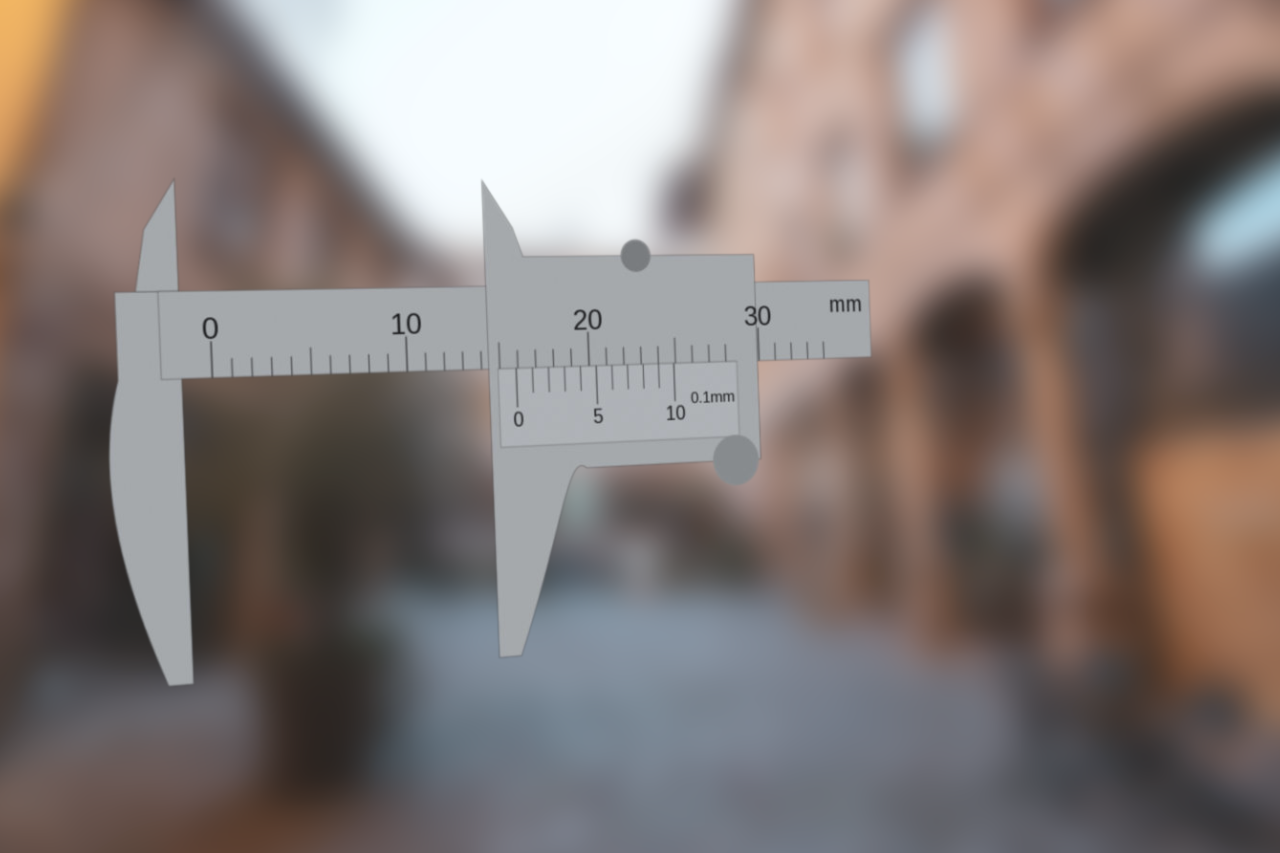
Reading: **15.9** mm
